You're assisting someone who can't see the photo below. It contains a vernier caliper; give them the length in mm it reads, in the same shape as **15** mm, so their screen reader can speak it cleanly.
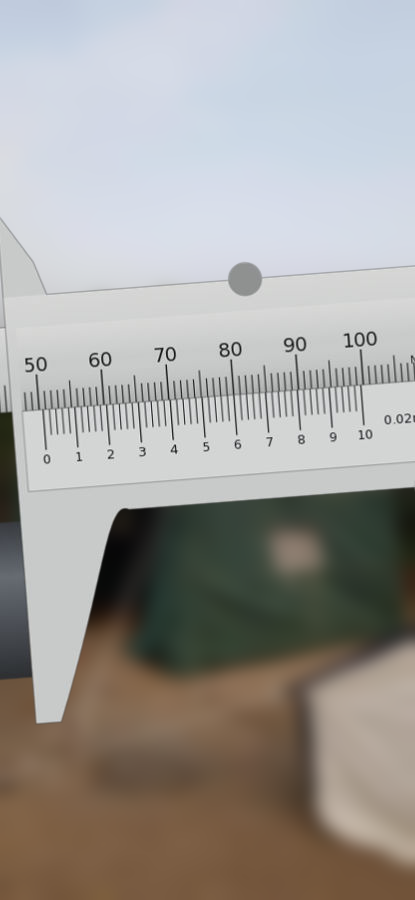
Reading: **50.6** mm
